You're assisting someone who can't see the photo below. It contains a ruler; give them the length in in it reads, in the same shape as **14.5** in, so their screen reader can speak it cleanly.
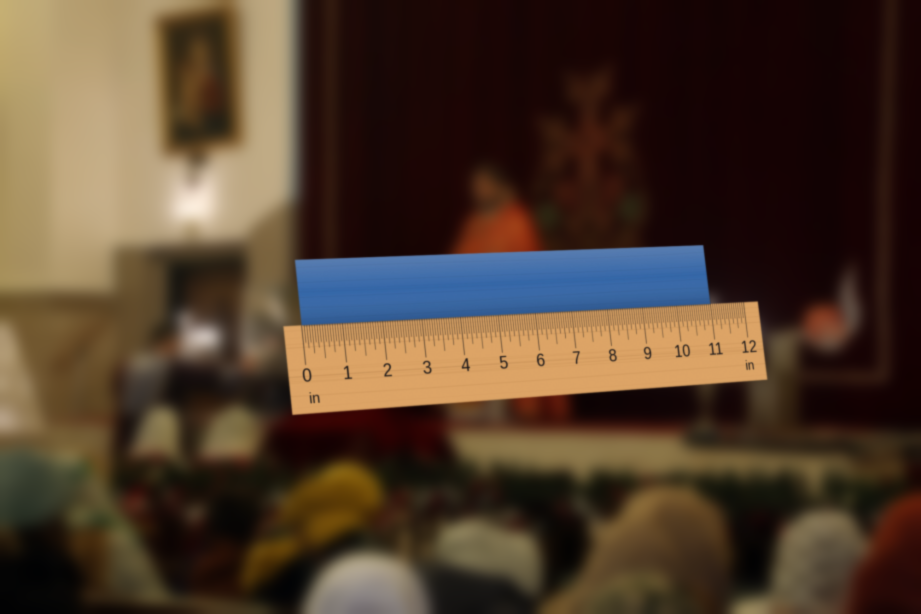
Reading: **11** in
